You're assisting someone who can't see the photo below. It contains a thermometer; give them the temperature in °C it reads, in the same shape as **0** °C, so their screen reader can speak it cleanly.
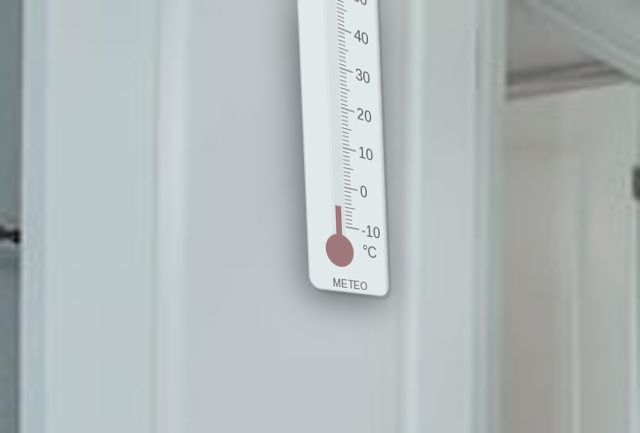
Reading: **-5** °C
